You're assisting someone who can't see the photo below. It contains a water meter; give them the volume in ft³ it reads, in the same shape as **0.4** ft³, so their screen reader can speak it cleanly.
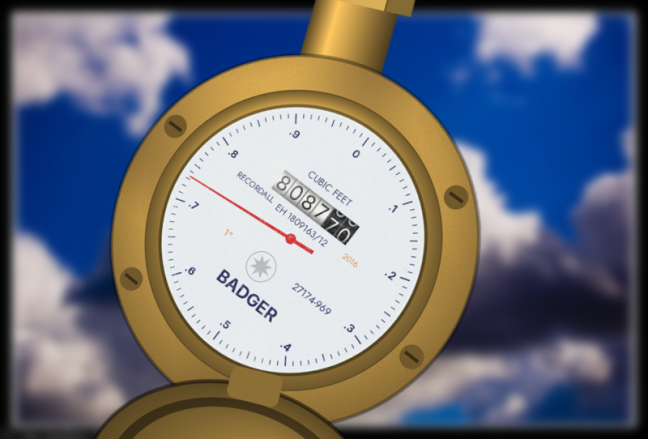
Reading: **808769.73** ft³
